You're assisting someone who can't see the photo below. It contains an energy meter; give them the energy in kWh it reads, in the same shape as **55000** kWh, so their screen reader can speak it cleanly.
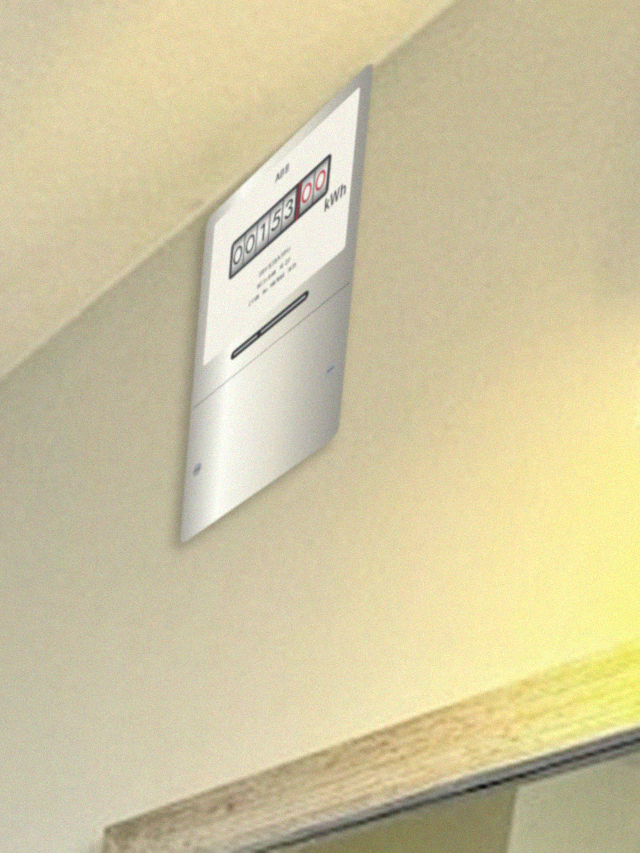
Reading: **153.00** kWh
